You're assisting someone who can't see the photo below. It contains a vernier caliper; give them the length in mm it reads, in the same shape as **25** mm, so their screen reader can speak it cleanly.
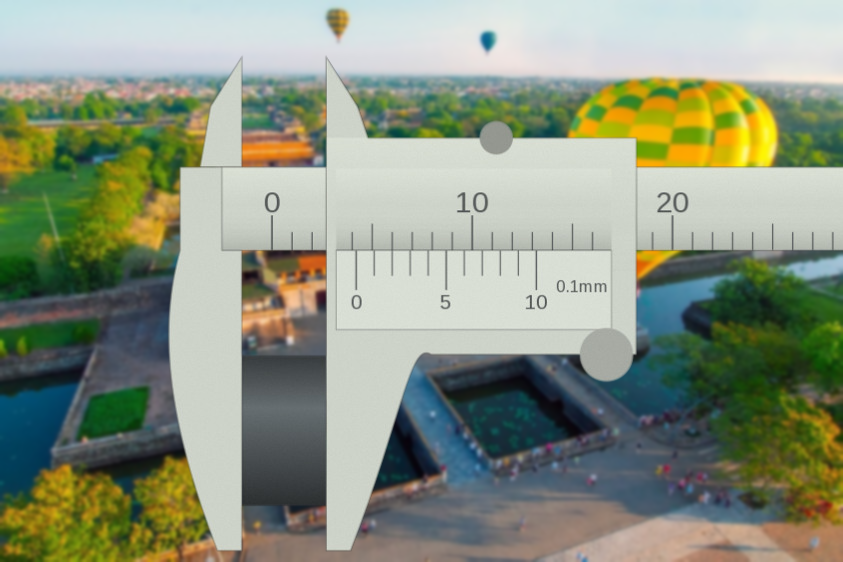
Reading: **4.2** mm
